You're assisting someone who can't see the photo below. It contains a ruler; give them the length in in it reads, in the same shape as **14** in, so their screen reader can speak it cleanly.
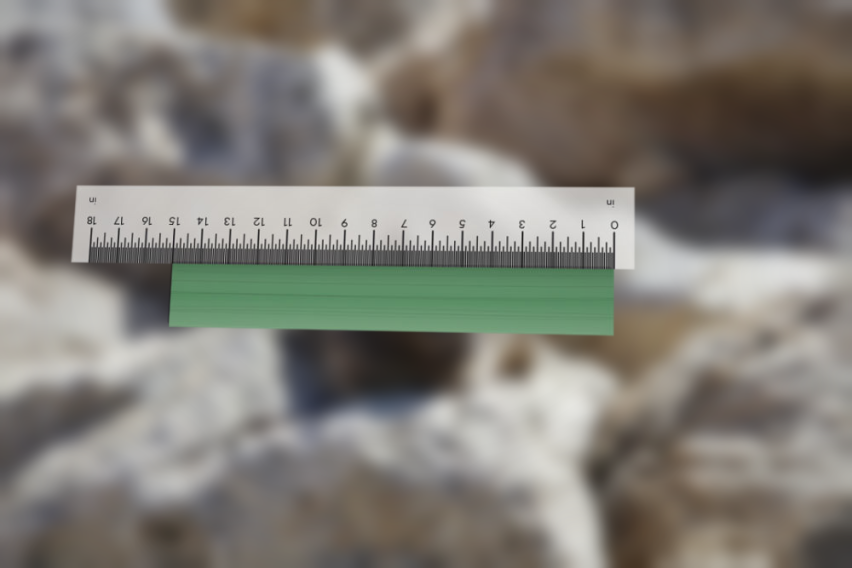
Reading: **15** in
